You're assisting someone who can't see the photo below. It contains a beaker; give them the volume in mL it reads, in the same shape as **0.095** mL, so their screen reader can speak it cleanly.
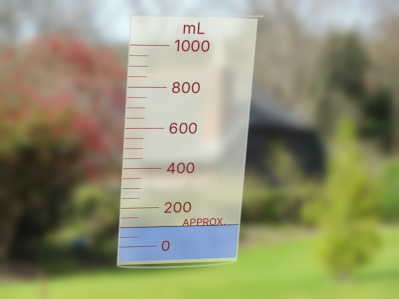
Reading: **100** mL
